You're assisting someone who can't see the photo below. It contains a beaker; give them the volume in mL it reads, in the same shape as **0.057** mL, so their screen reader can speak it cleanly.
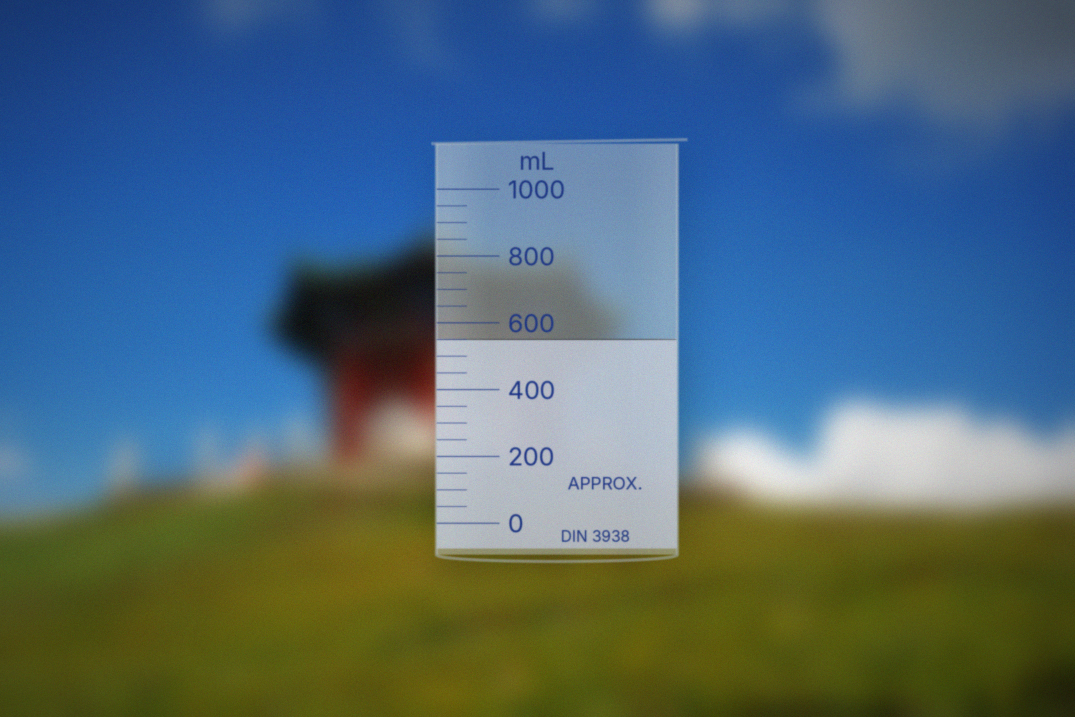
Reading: **550** mL
